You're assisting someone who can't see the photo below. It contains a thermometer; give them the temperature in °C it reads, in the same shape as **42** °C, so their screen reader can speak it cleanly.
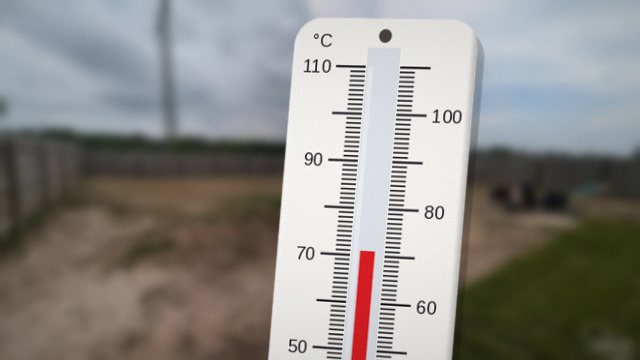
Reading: **71** °C
